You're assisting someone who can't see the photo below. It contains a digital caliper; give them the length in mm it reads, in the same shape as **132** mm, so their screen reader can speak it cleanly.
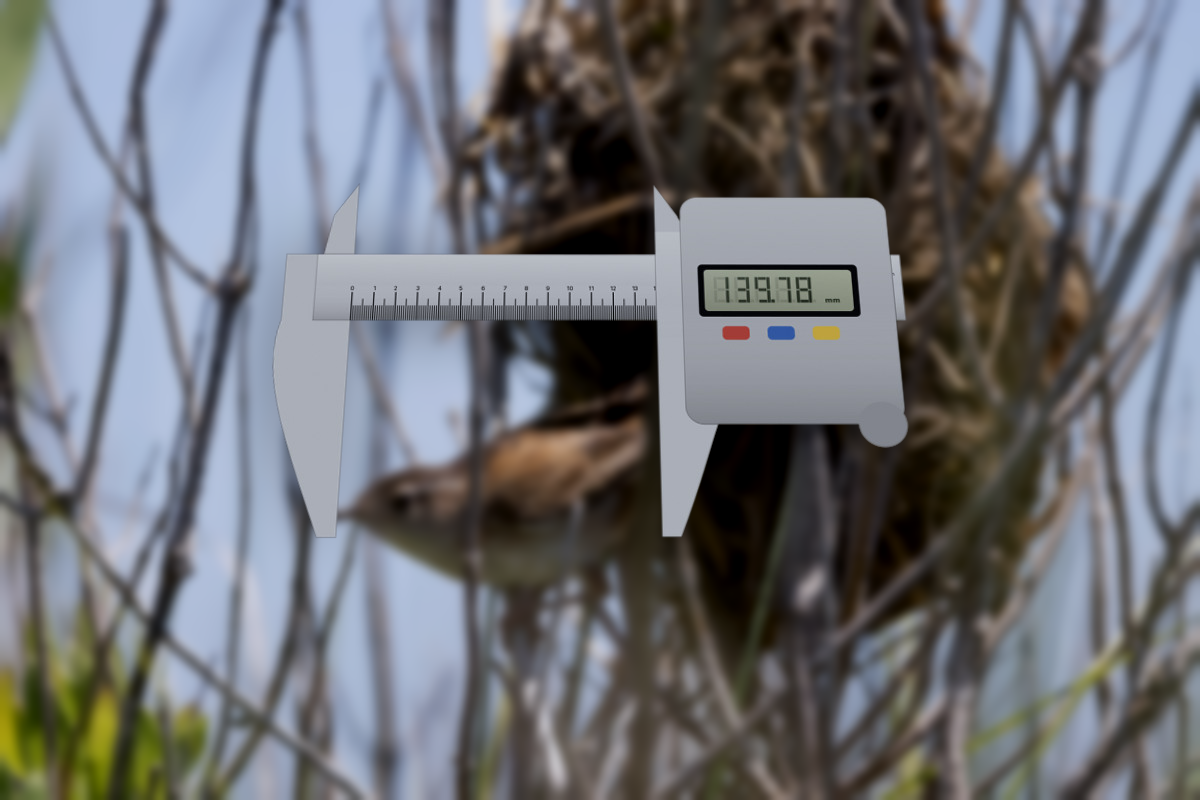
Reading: **139.78** mm
